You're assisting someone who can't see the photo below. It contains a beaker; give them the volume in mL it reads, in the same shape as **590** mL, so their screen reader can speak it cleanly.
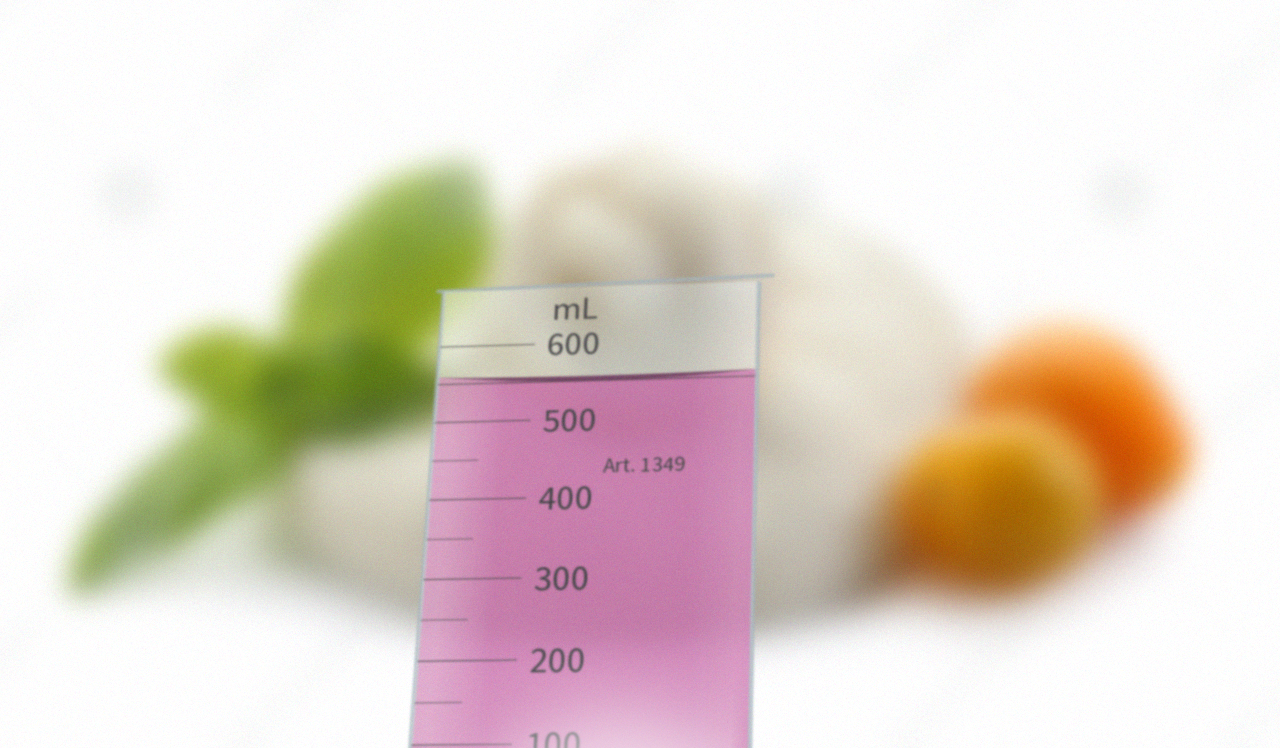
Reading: **550** mL
